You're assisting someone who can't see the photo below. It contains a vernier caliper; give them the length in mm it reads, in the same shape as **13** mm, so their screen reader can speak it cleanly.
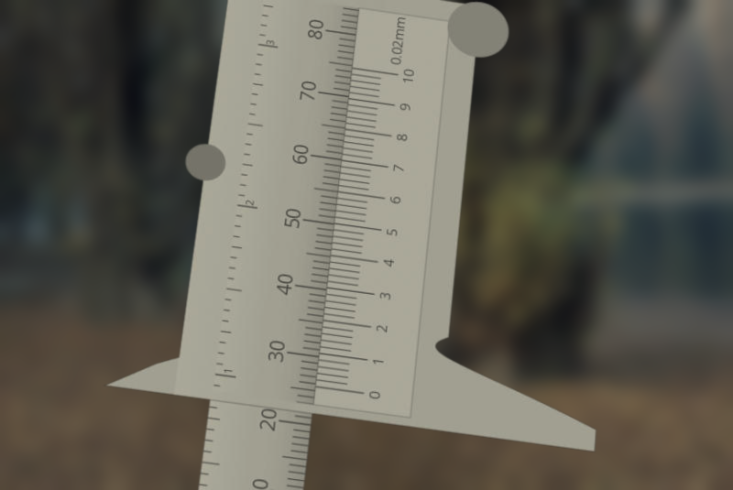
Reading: **25.6** mm
